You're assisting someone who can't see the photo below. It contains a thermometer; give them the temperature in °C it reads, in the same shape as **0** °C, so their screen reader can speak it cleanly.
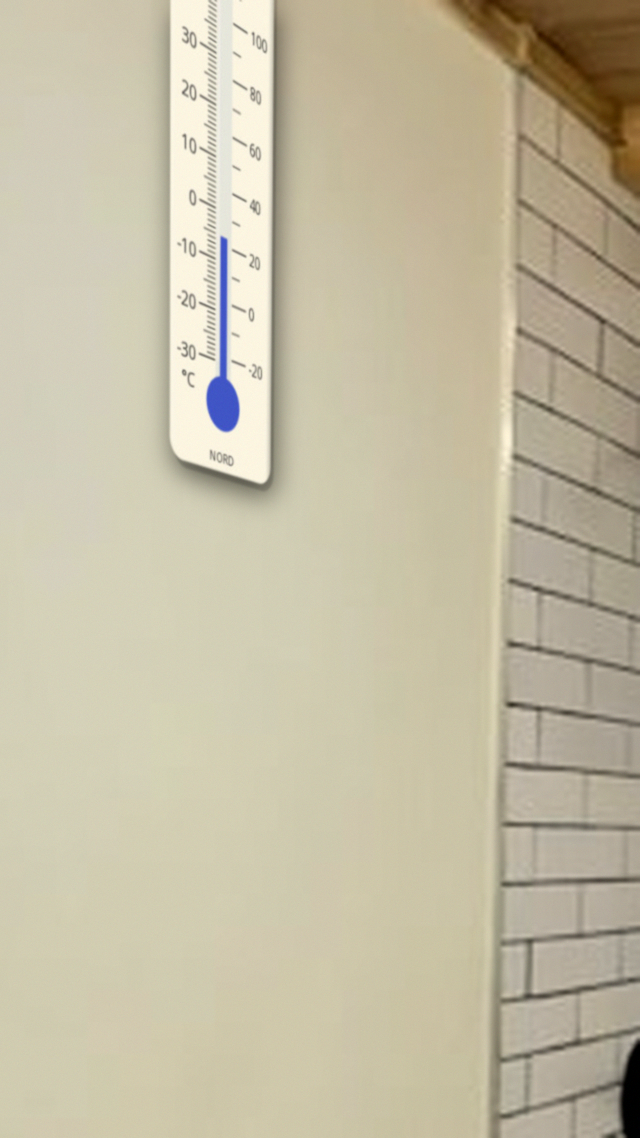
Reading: **-5** °C
